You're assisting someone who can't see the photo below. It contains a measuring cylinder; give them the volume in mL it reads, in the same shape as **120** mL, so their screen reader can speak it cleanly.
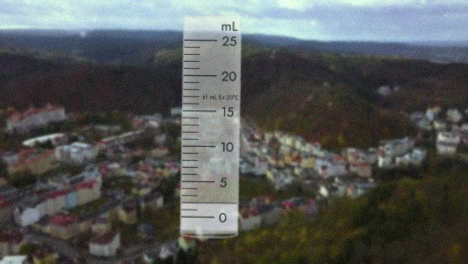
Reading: **2** mL
